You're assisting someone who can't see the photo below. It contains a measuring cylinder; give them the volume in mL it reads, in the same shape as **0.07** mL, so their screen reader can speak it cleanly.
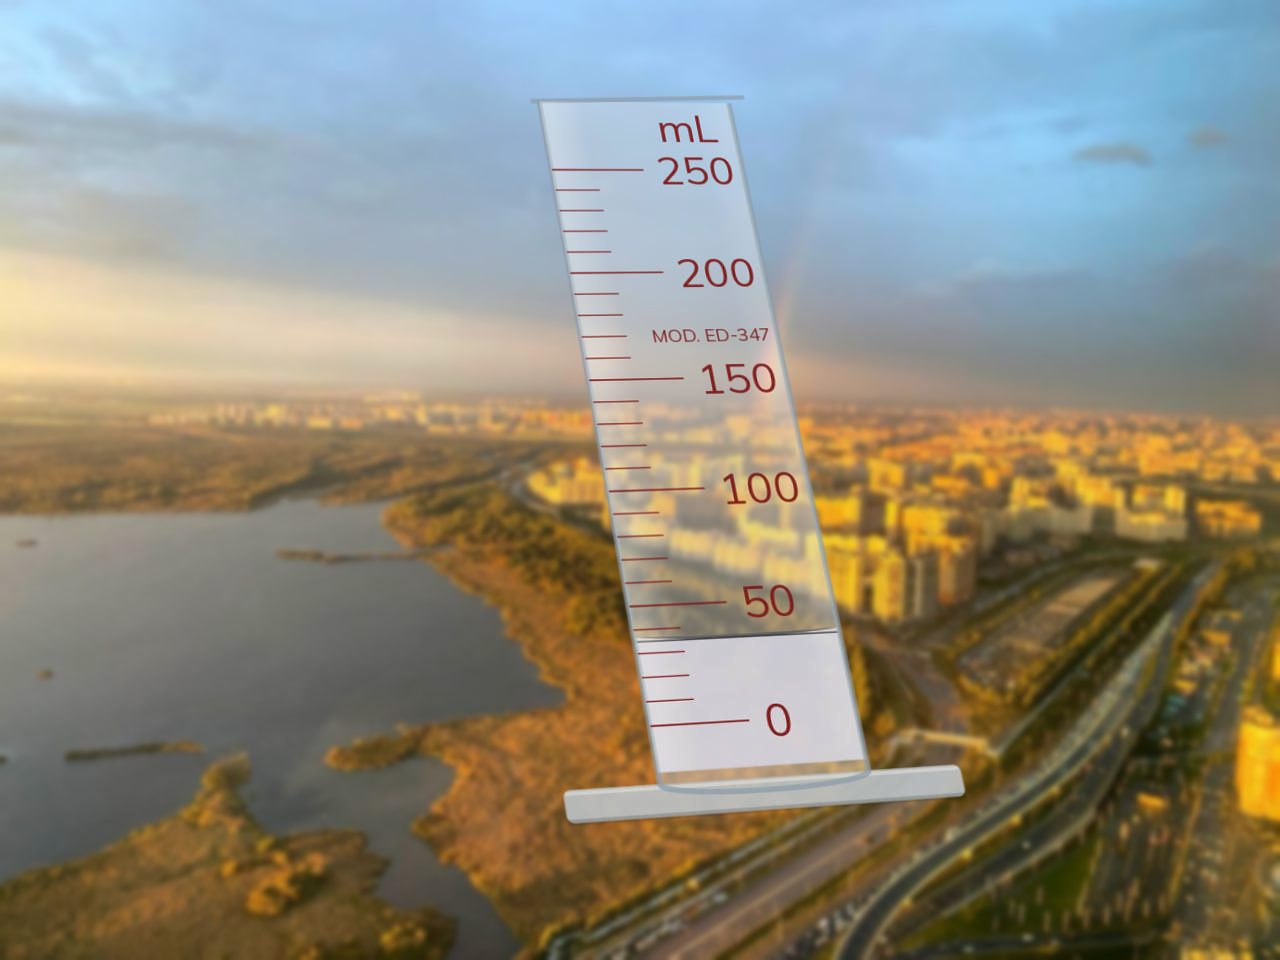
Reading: **35** mL
